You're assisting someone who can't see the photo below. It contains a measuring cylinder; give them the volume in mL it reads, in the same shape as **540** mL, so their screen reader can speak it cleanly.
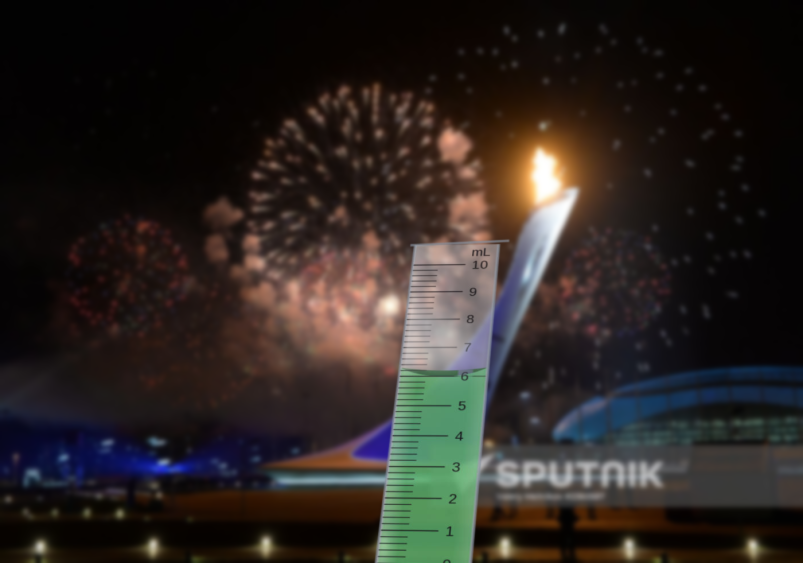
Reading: **6** mL
